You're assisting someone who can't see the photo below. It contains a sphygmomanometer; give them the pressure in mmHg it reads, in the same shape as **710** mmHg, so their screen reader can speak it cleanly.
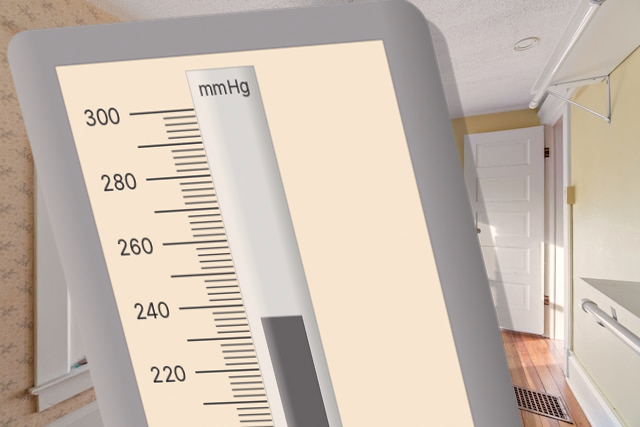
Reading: **236** mmHg
